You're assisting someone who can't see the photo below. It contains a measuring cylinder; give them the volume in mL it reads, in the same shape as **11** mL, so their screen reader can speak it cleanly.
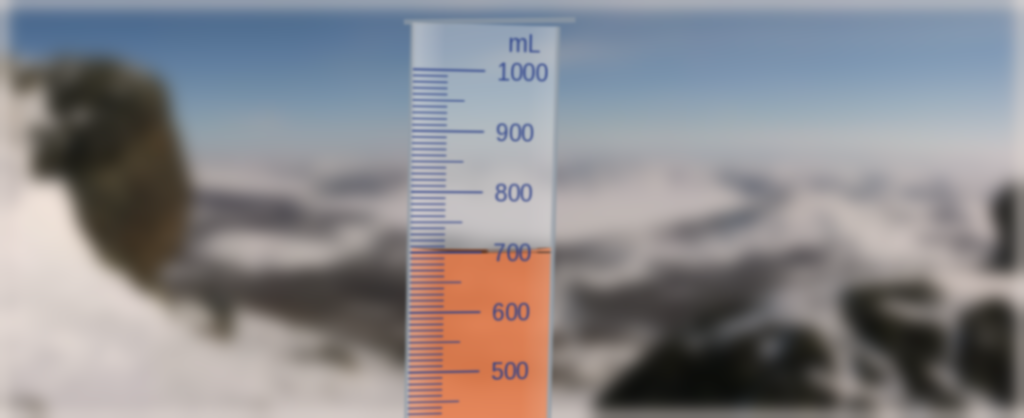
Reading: **700** mL
